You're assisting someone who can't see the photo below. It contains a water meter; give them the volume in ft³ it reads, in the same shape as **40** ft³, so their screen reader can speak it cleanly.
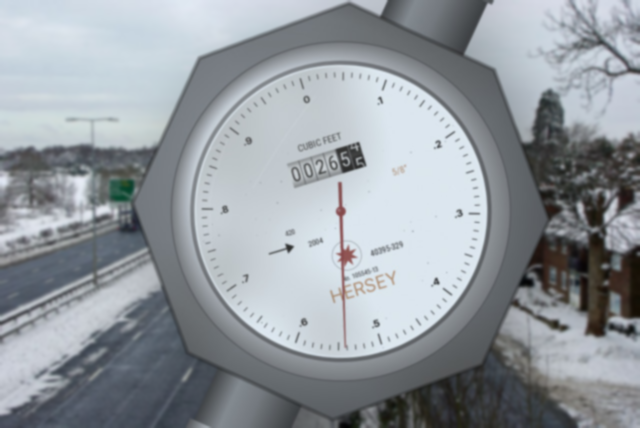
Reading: **2654.54** ft³
